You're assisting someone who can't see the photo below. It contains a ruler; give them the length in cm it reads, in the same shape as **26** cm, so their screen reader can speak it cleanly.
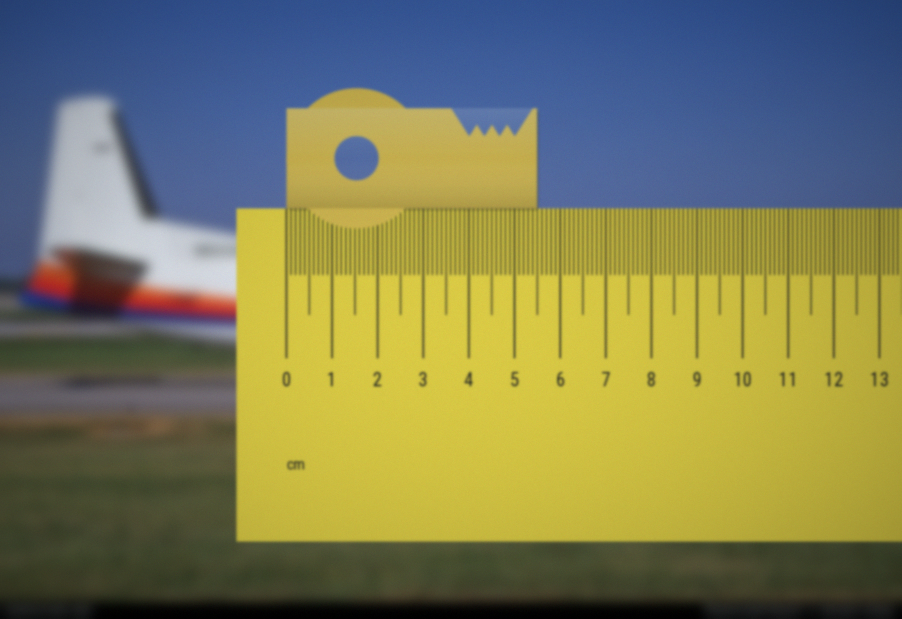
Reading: **5.5** cm
